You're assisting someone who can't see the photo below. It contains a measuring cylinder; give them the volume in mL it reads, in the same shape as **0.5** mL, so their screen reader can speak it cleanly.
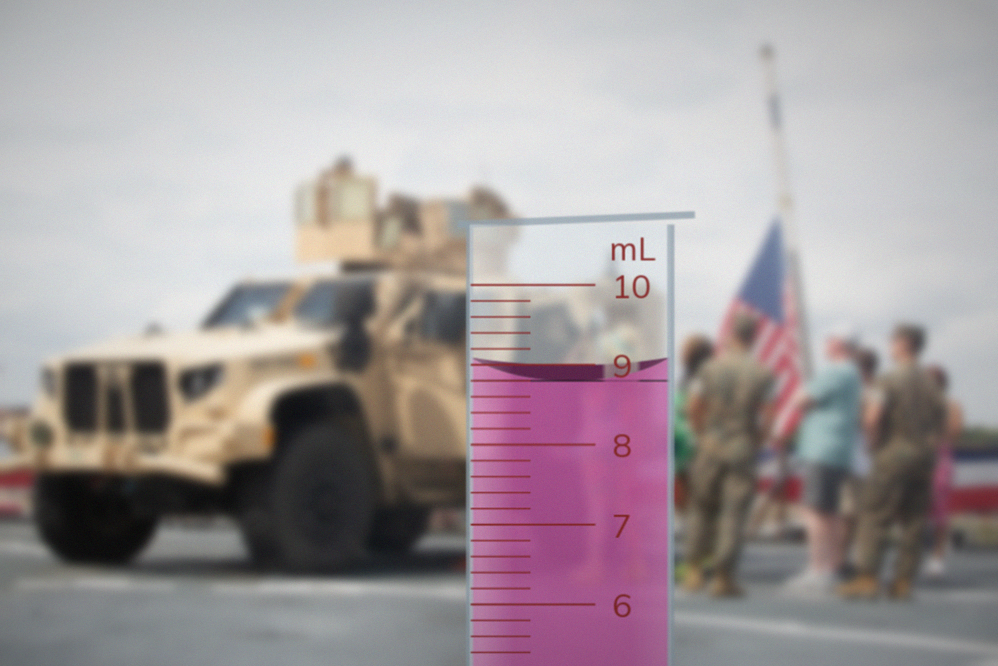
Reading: **8.8** mL
